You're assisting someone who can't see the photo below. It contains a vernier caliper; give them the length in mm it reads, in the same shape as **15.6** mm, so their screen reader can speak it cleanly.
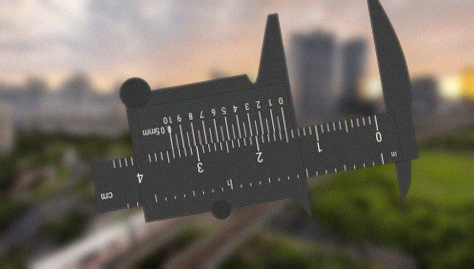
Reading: **15.0** mm
